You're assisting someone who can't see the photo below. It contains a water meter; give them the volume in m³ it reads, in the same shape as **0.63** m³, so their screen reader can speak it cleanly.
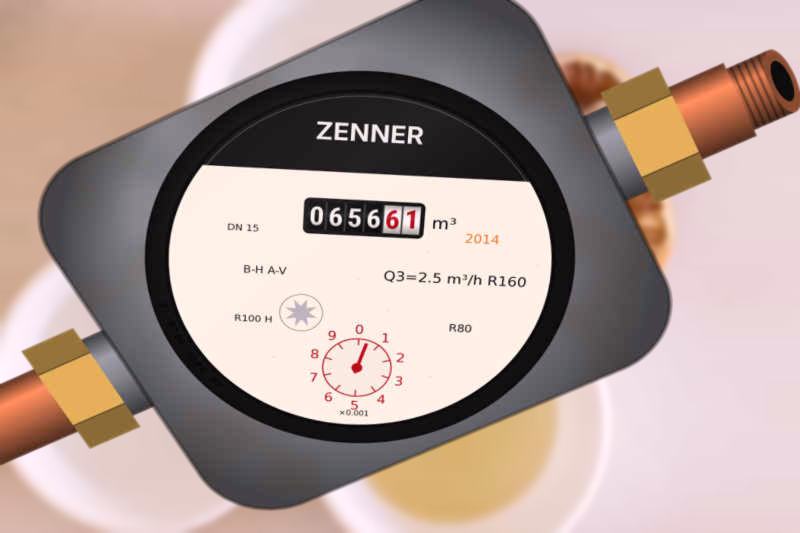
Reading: **656.610** m³
